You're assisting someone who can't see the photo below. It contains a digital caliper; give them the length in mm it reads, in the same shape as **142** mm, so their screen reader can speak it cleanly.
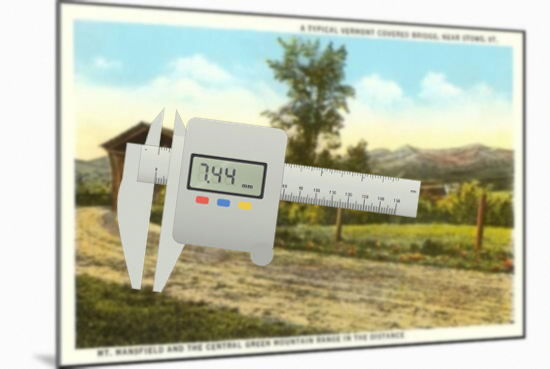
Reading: **7.44** mm
